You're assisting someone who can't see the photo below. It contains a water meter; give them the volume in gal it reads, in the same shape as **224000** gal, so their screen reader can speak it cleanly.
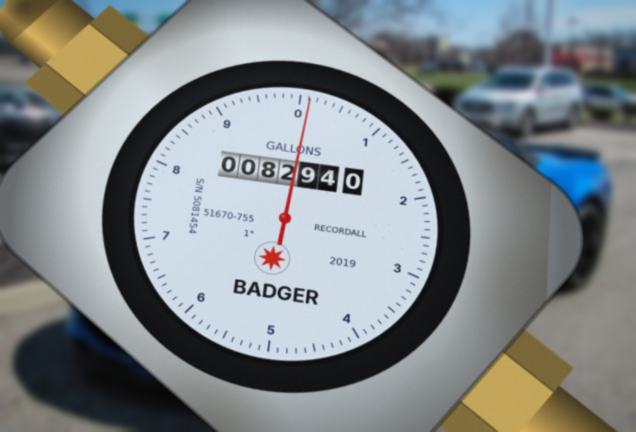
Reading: **82940.1** gal
